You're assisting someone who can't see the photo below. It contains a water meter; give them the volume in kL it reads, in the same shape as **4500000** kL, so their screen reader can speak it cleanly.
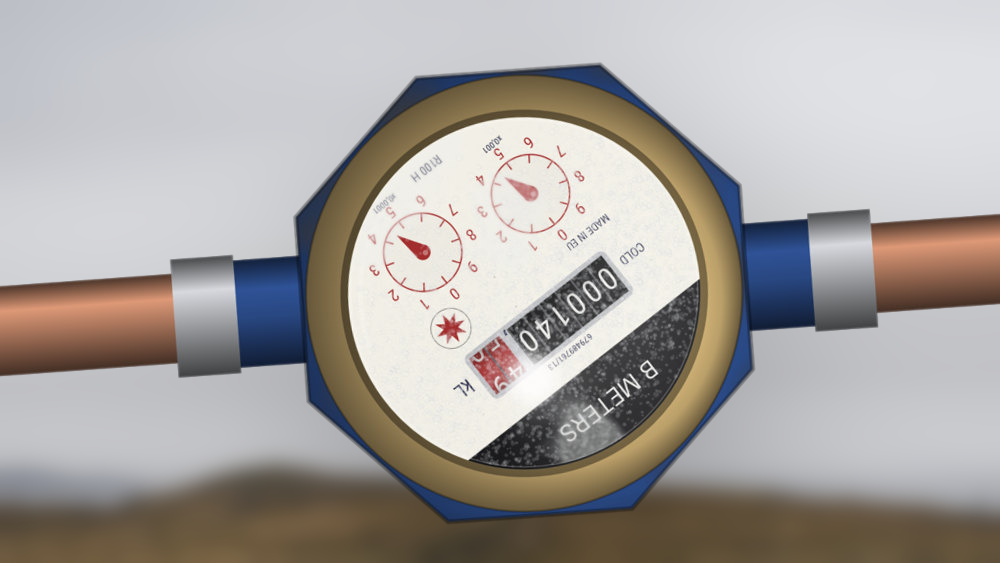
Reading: **140.4944** kL
